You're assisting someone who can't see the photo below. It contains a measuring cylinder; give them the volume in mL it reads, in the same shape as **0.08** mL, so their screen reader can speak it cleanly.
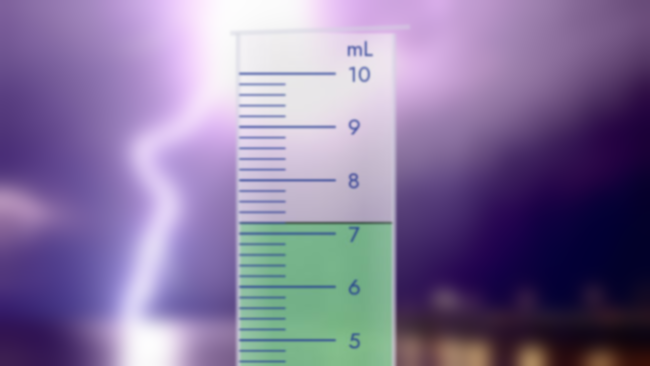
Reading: **7.2** mL
